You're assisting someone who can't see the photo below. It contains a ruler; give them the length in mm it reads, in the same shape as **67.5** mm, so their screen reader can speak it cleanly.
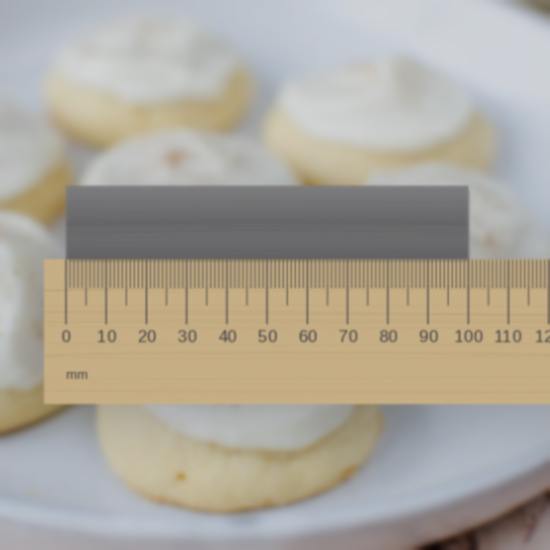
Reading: **100** mm
